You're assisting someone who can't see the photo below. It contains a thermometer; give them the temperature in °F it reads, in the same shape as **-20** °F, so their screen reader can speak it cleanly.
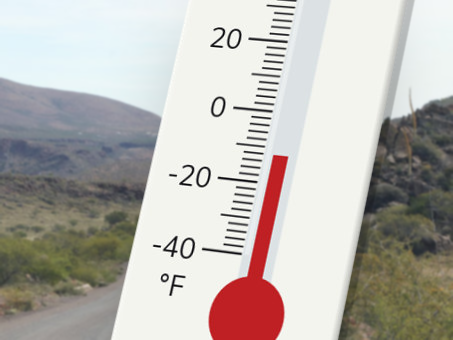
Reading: **-12** °F
